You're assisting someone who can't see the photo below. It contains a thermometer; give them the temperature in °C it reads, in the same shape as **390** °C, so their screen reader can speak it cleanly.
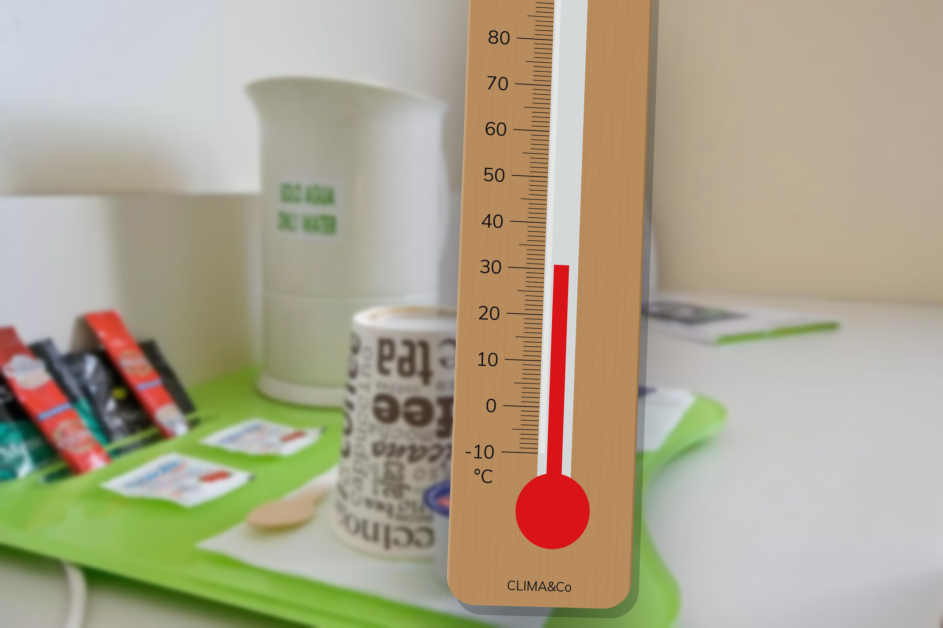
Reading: **31** °C
